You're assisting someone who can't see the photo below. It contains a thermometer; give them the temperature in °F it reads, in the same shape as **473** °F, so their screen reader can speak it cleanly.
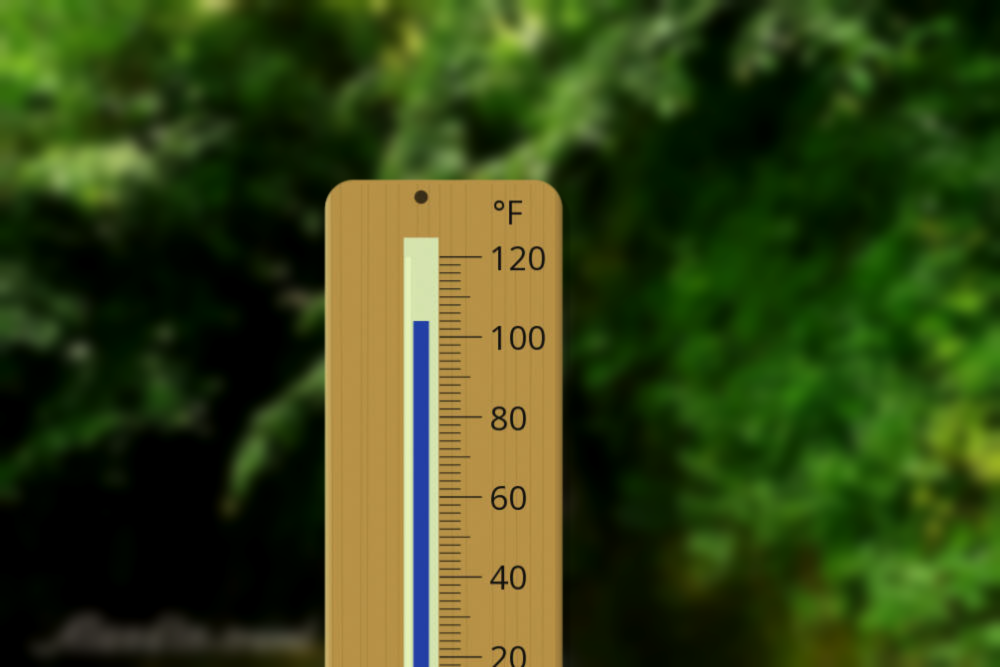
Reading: **104** °F
